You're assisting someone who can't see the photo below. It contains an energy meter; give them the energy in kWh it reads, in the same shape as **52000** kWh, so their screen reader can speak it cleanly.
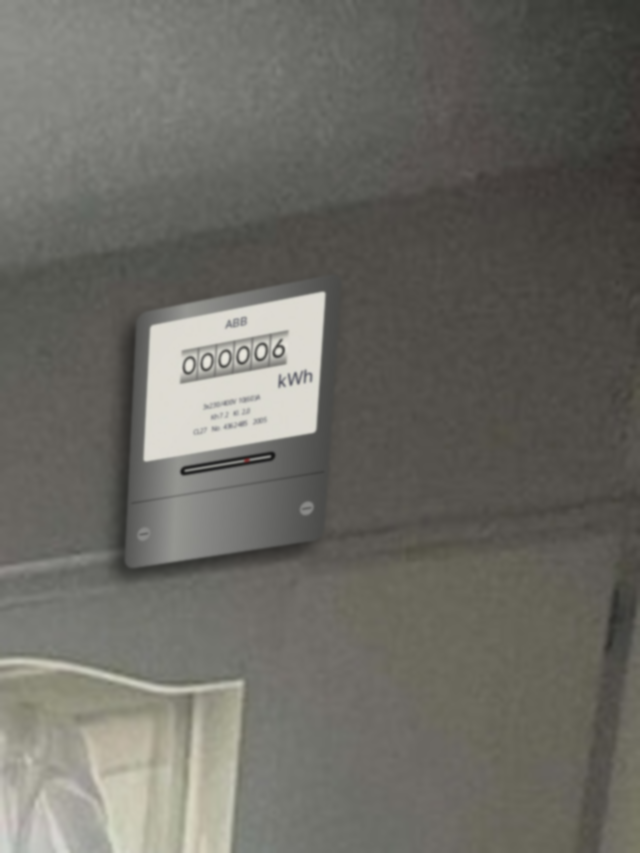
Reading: **6** kWh
